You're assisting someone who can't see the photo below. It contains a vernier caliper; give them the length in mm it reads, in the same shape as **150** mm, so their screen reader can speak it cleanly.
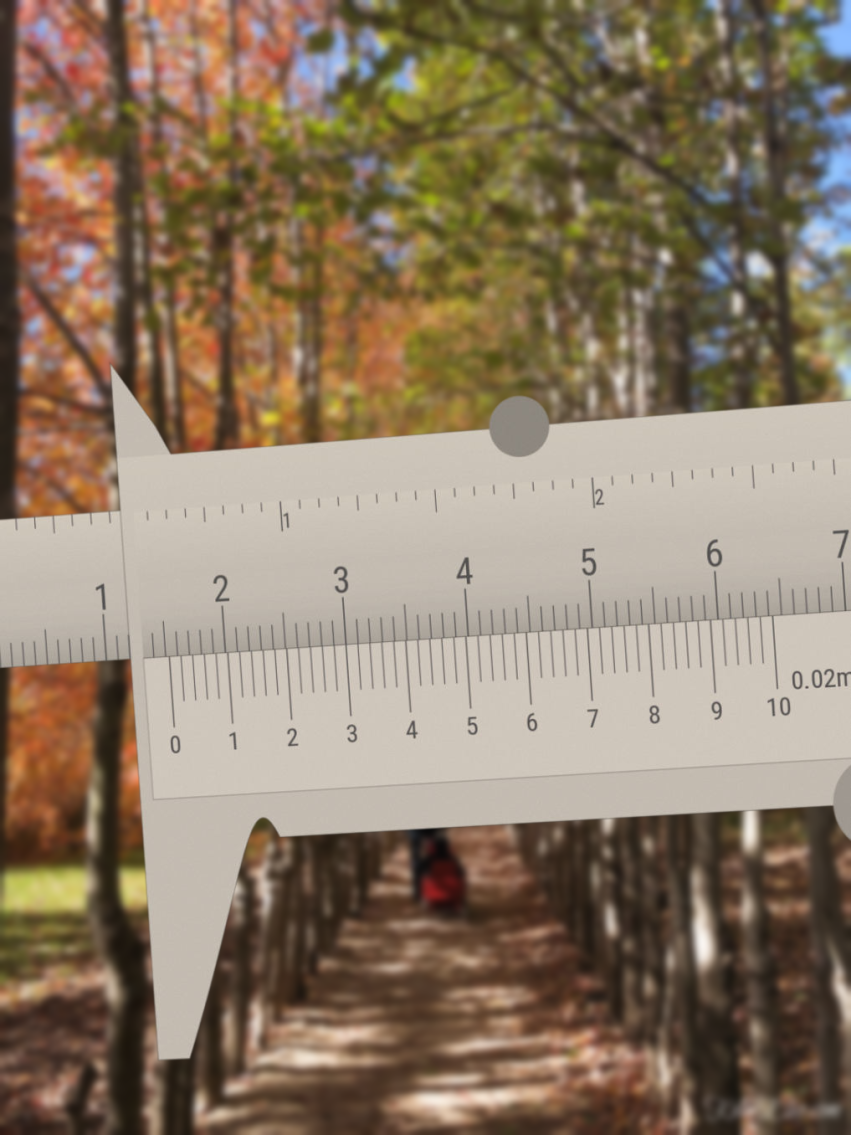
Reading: **15.3** mm
